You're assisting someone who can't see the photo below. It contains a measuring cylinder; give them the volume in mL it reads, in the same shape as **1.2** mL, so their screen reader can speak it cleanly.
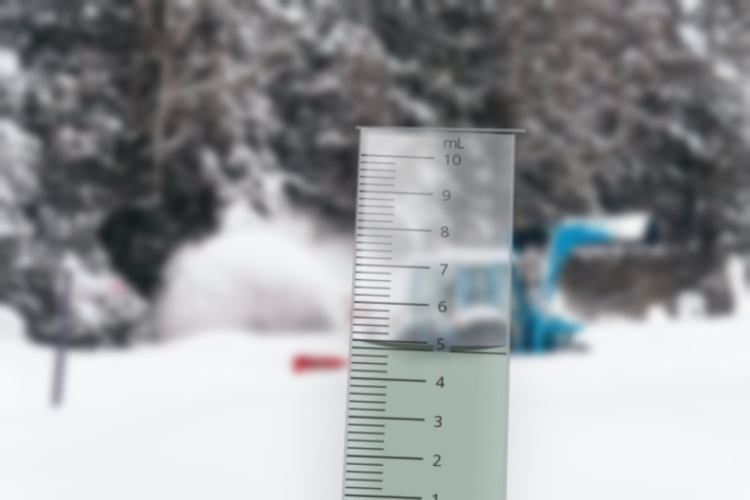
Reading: **4.8** mL
